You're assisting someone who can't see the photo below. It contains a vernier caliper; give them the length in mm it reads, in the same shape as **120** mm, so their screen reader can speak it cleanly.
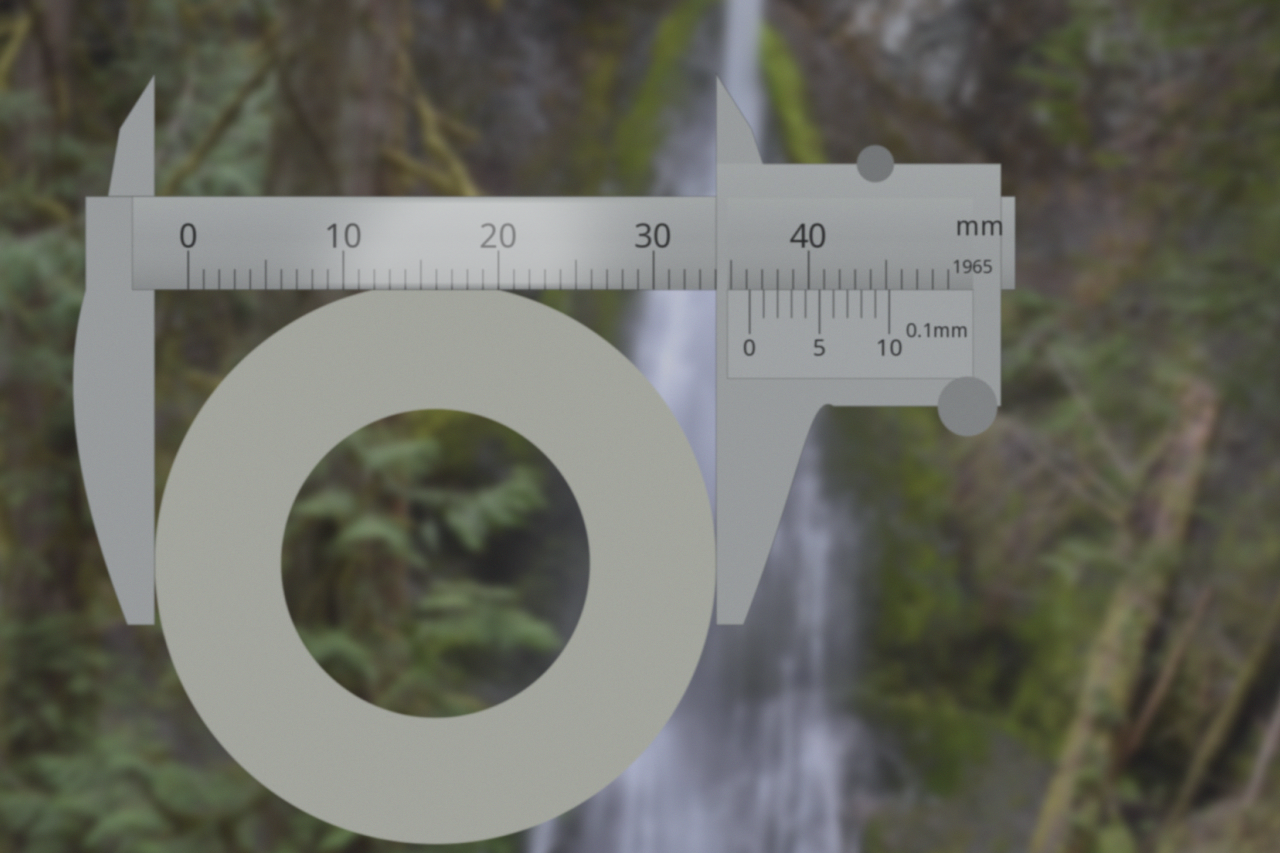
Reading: **36.2** mm
